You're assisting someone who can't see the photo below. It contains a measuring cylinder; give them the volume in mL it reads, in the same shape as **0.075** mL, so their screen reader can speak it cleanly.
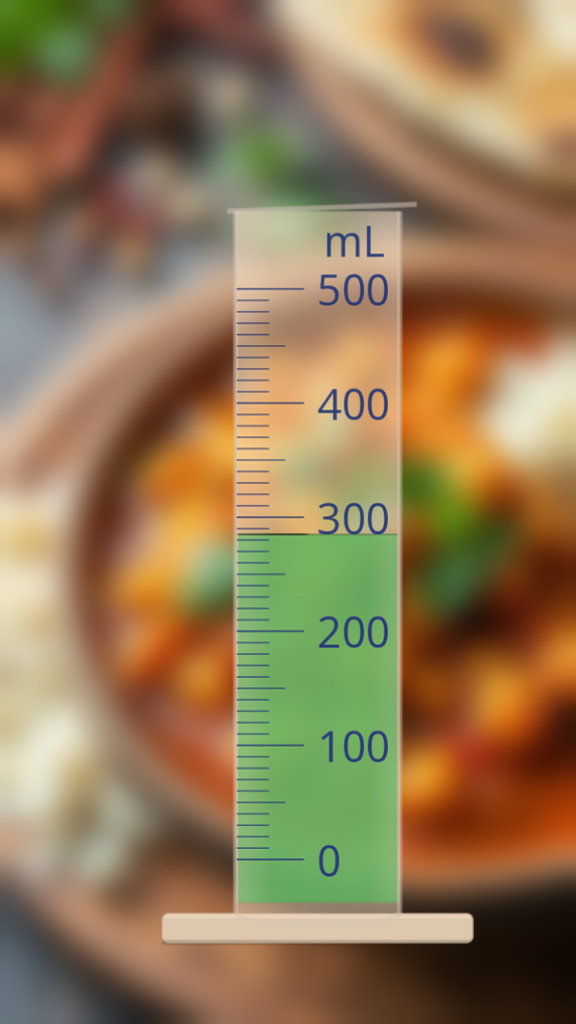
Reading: **285** mL
